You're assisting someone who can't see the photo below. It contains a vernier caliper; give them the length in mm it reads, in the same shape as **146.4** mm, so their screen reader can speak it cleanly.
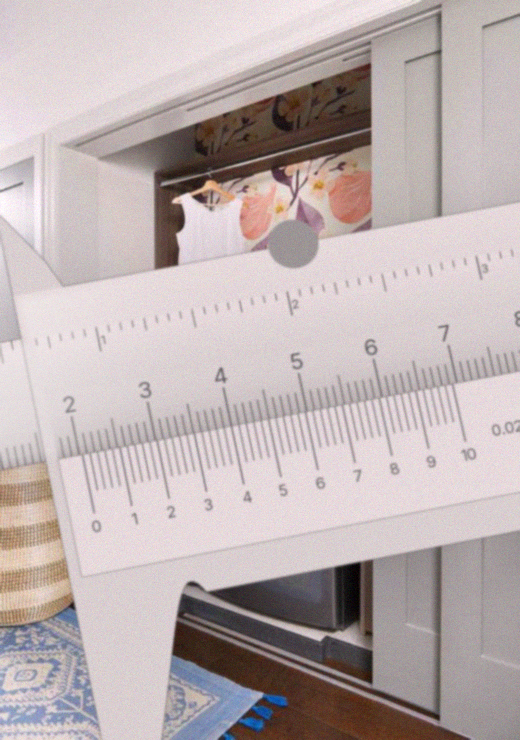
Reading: **20.4** mm
